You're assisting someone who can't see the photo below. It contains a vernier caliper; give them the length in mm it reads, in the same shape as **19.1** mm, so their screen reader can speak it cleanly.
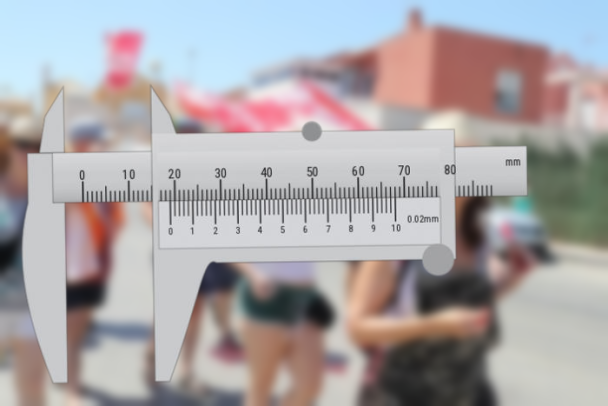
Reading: **19.0** mm
